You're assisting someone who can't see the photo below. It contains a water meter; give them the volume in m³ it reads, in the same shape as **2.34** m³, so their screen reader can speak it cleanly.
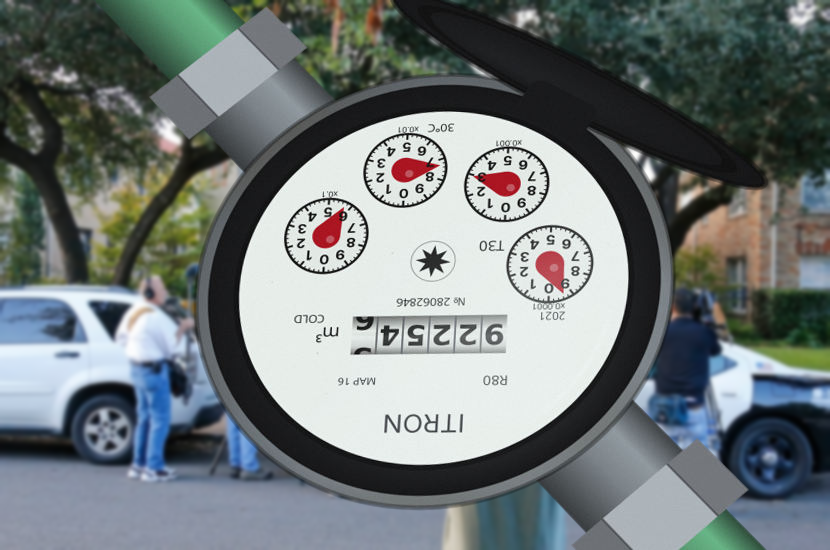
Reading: **922545.5729** m³
